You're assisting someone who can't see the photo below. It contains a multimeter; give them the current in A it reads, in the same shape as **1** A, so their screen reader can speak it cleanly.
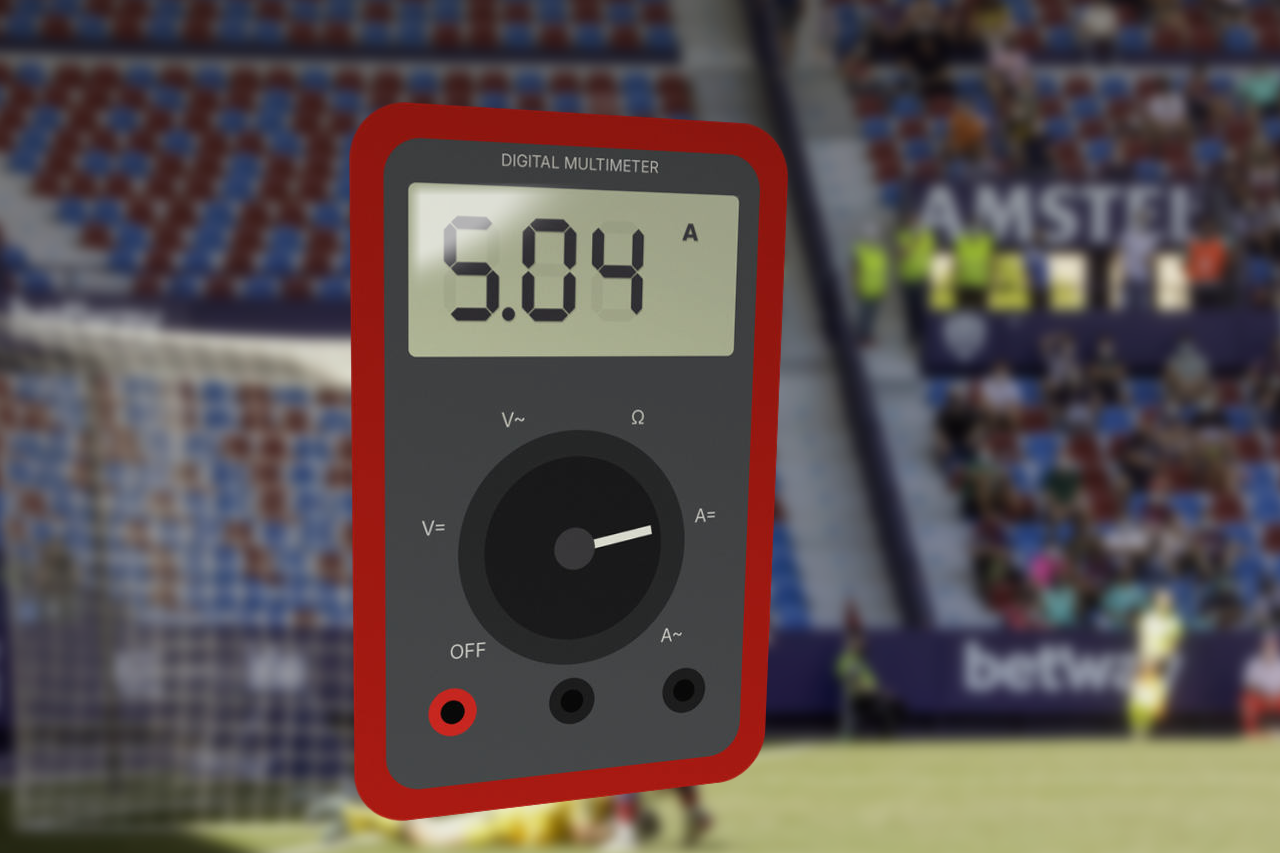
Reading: **5.04** A
